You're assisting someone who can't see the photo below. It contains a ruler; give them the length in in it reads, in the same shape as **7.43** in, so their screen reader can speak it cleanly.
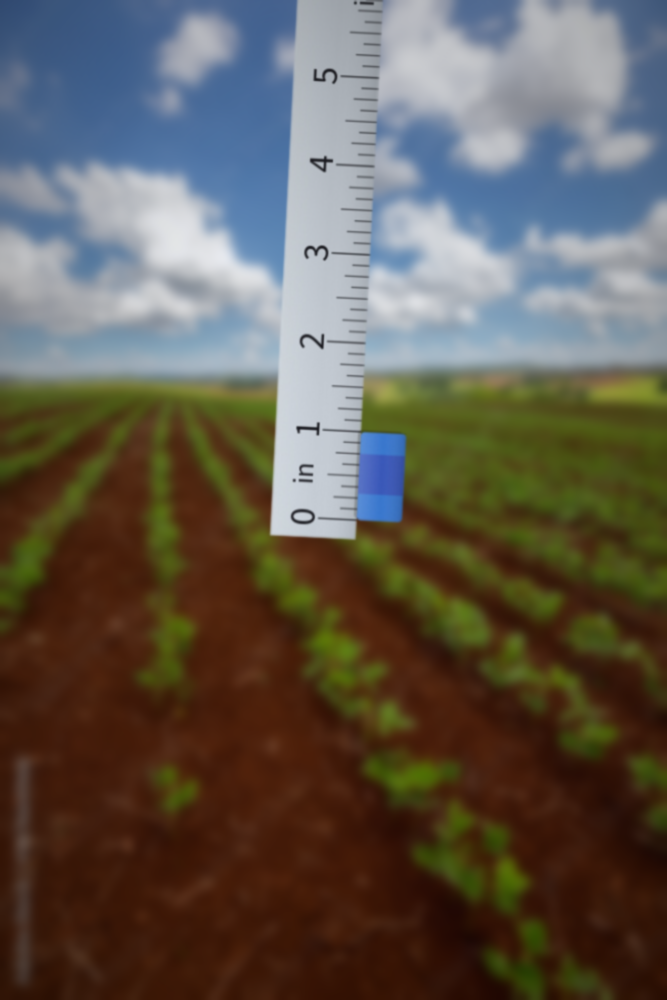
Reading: **1** in
